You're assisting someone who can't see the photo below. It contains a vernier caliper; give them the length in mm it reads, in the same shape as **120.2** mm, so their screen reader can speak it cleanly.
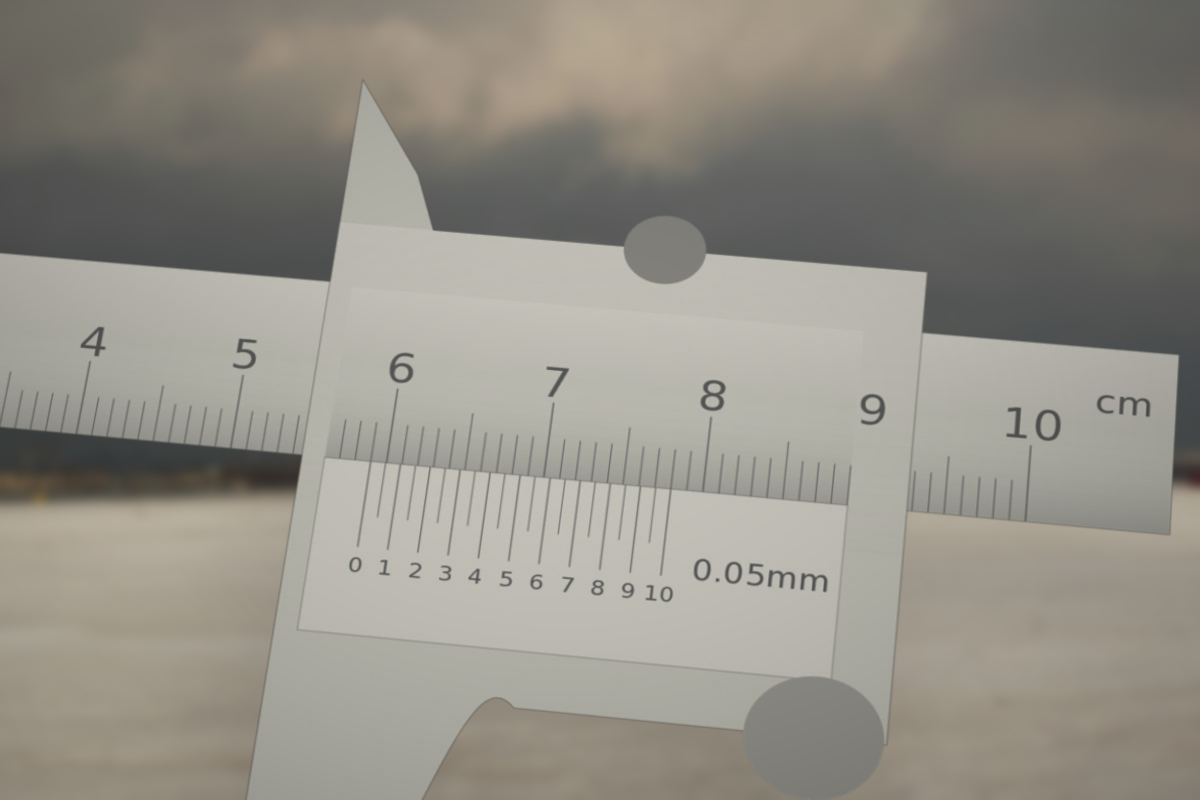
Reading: **59.0** mm
